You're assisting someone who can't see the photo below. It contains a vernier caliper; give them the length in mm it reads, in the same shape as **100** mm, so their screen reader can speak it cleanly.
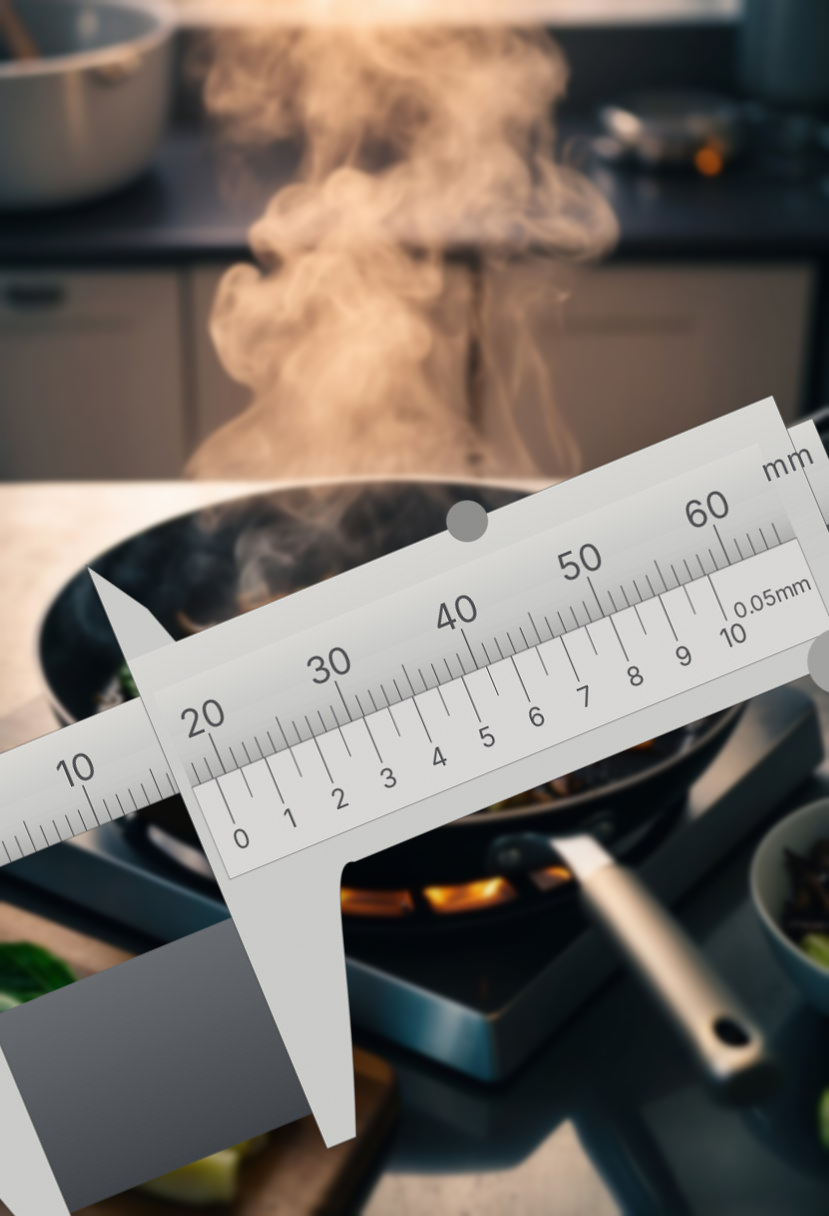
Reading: **19.2** mm
